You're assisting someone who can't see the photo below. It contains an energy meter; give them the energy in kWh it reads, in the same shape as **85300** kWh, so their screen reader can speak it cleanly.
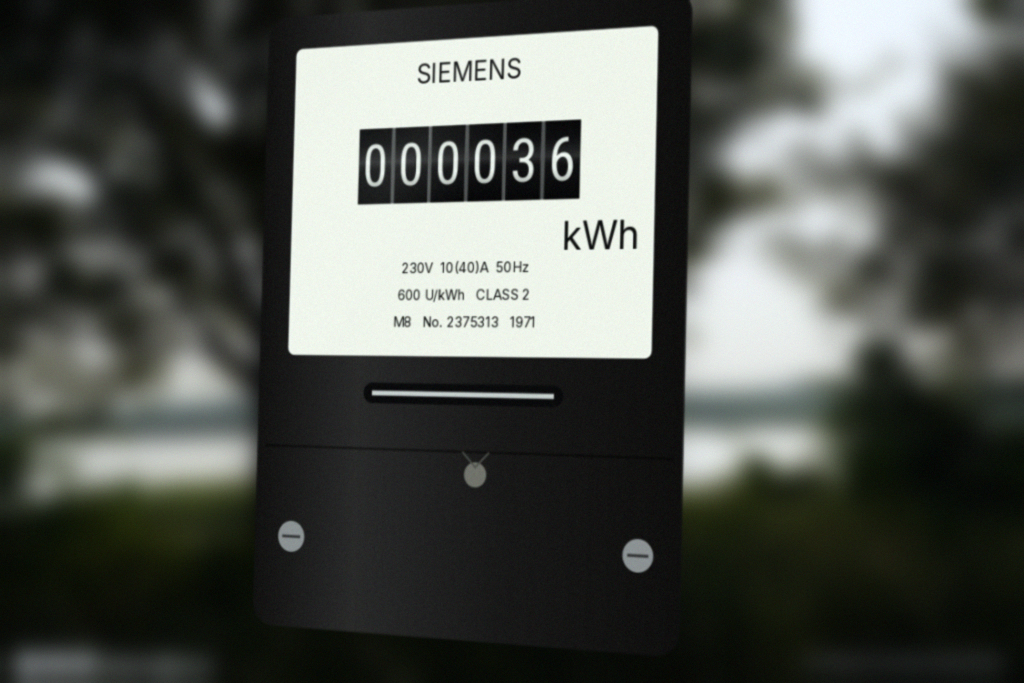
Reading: **36** kWh
